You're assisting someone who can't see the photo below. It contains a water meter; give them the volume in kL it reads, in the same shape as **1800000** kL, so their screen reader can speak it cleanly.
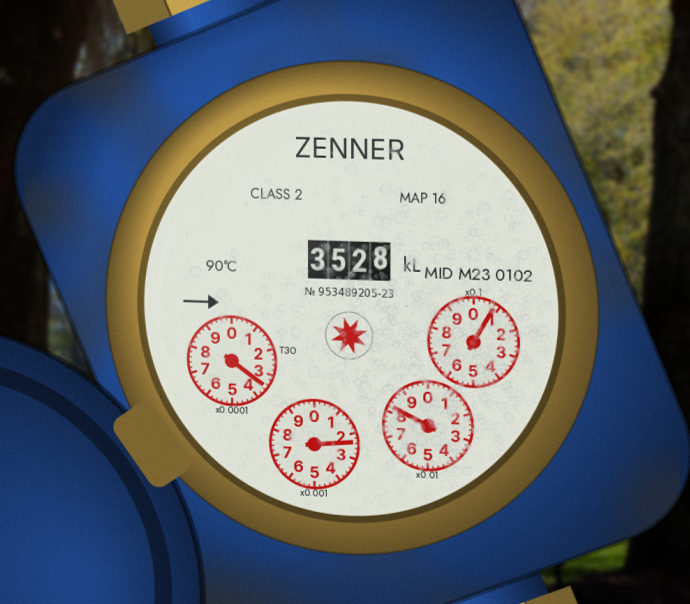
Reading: **3528.0823** kL
